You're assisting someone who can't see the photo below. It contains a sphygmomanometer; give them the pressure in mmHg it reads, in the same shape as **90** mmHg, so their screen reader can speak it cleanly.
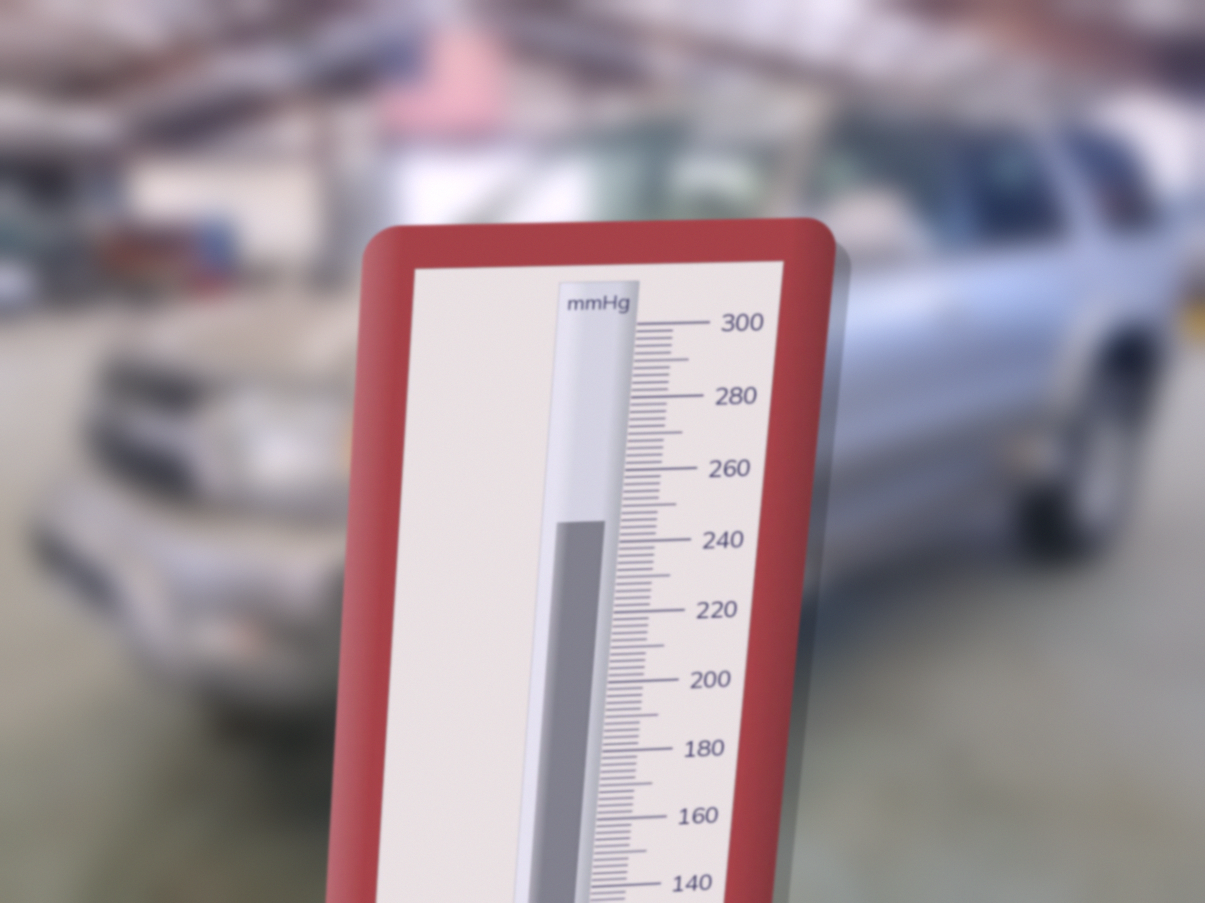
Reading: **246** mmHg
